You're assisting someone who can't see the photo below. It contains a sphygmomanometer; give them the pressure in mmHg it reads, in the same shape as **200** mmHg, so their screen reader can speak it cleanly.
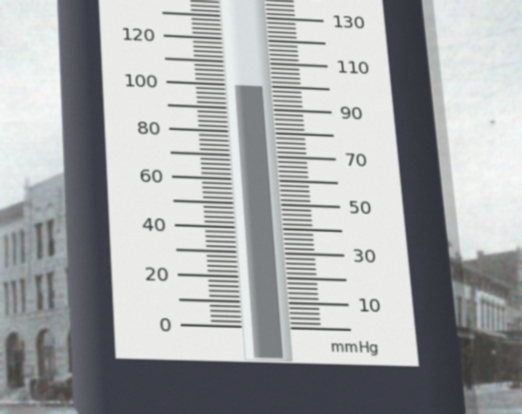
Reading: **100** mmHg
